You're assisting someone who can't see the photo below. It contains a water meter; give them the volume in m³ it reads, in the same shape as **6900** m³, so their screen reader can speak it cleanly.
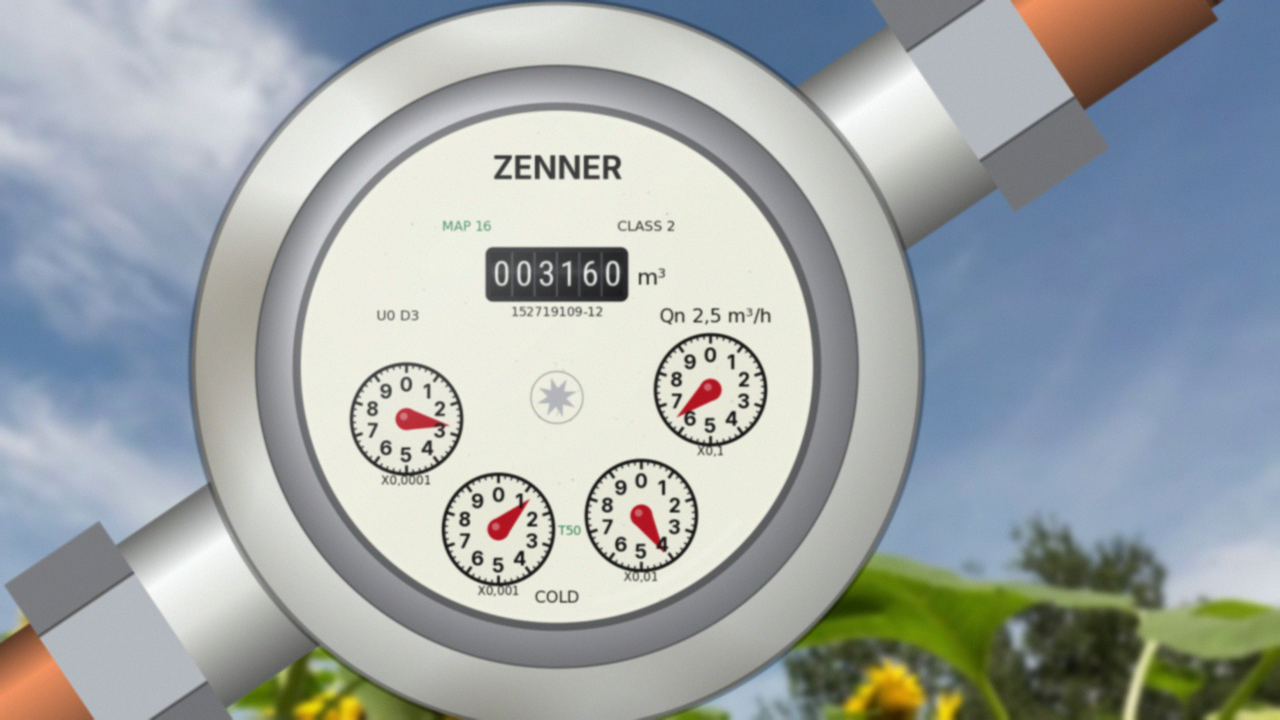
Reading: **3160.6412** m³
